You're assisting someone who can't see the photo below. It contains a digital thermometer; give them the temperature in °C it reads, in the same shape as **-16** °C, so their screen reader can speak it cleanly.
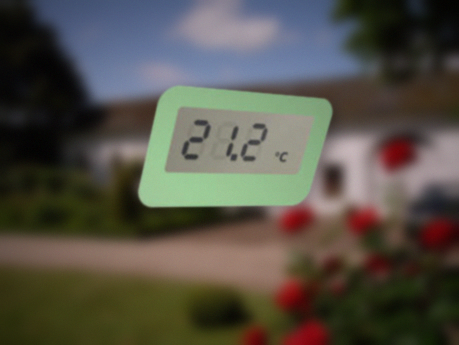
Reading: **21.2** °C
